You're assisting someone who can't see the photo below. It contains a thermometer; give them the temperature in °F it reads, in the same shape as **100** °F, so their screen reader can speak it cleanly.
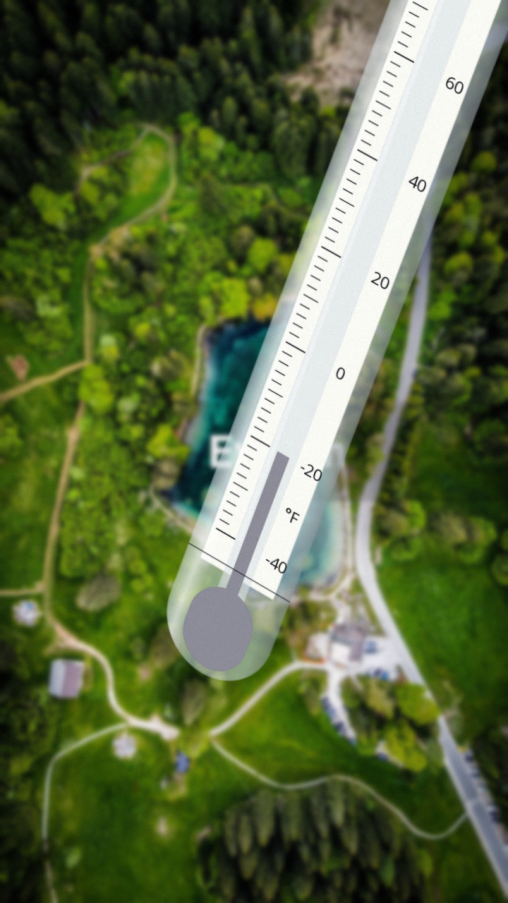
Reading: **-20** °F
